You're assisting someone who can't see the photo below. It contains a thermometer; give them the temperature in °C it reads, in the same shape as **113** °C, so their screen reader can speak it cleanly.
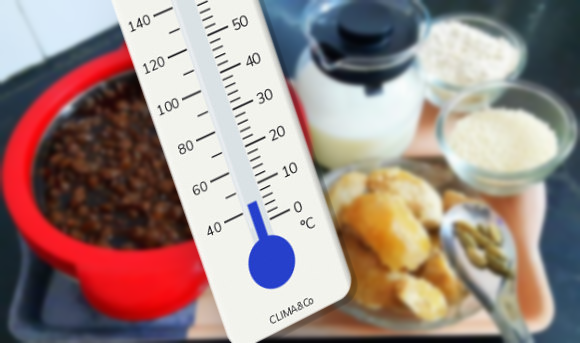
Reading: **6** °C
